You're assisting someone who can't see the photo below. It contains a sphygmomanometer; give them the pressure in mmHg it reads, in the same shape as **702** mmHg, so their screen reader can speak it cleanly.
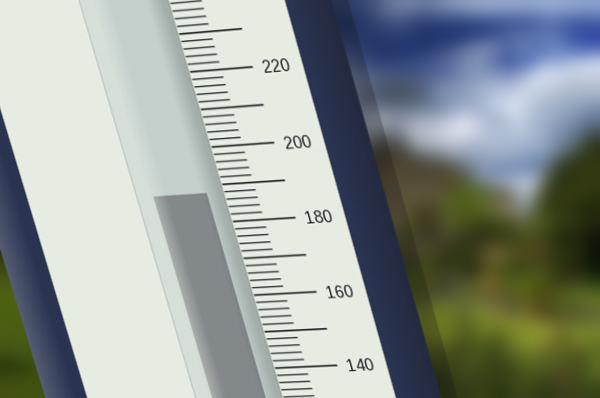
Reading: **188** mmHg
